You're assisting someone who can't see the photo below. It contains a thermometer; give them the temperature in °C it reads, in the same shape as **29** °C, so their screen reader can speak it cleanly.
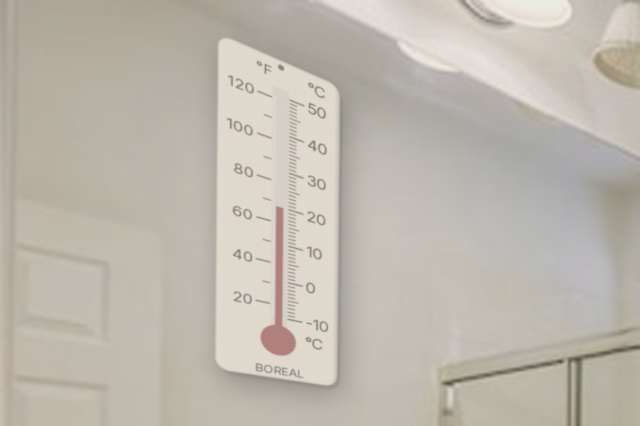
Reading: **20** °C
